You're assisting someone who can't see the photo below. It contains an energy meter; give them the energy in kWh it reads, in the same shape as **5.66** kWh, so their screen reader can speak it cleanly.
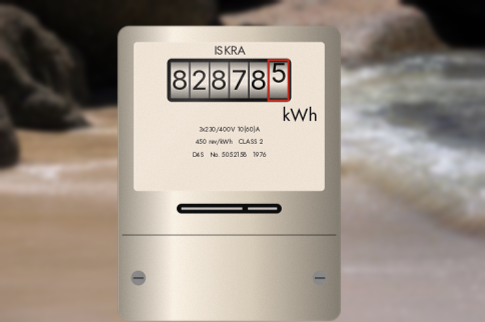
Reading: **82878.5** kWh
